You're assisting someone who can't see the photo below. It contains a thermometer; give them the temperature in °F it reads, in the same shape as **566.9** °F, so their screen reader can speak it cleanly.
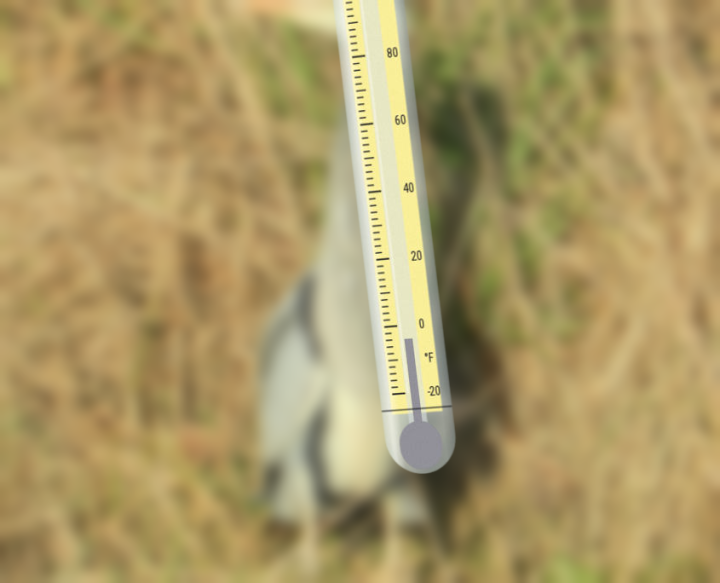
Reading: **-4** °F
